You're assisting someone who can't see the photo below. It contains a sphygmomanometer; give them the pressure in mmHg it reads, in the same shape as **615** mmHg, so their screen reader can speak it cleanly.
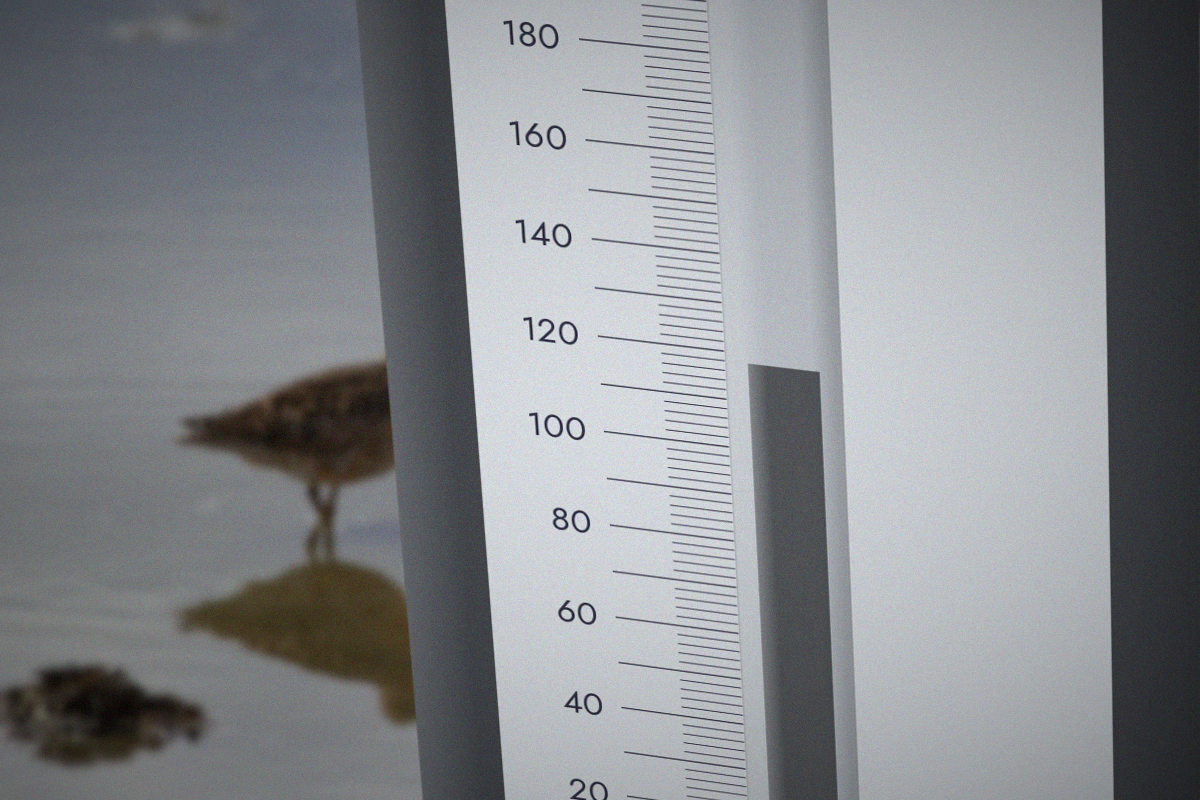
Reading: **118** mmHg
